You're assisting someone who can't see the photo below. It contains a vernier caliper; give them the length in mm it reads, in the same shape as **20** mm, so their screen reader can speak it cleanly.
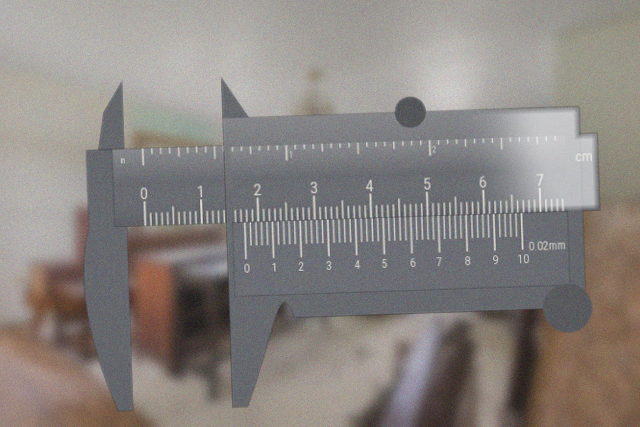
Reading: **17.6** mm
